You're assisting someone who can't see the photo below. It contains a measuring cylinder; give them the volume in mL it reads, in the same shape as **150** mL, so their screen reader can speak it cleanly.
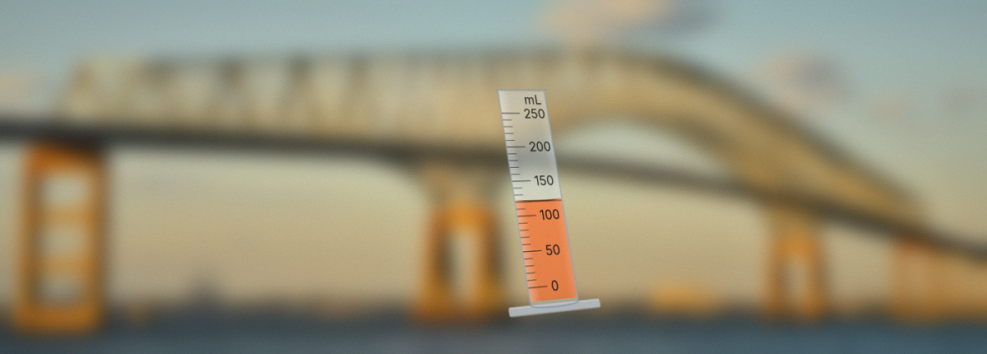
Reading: **120** mL
